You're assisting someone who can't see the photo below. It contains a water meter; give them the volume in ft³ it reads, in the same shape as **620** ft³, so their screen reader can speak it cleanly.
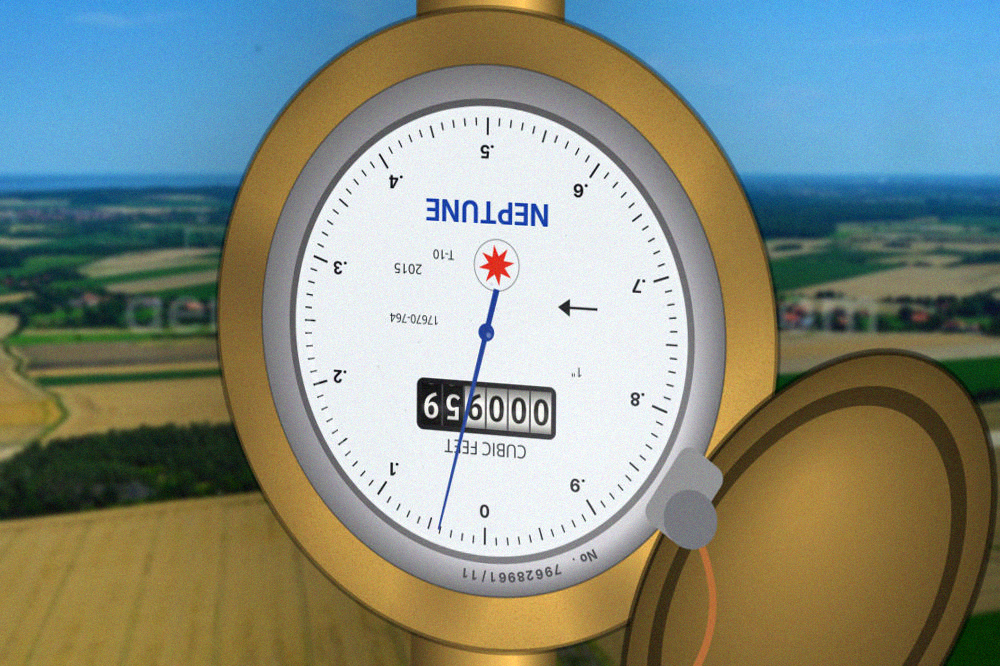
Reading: **959.04** ft³
